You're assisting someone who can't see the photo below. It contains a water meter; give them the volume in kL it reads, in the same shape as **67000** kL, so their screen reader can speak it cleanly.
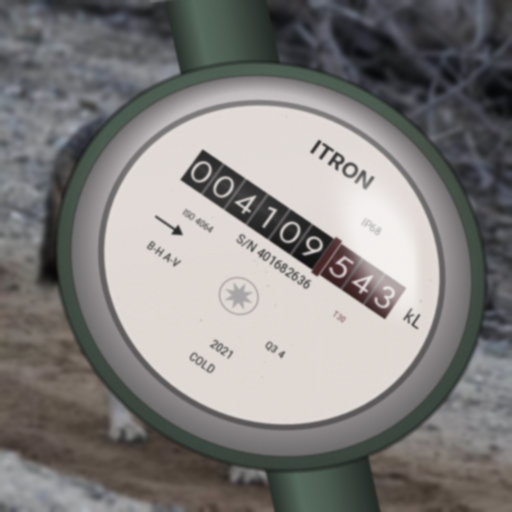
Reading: **4109.543** kL
